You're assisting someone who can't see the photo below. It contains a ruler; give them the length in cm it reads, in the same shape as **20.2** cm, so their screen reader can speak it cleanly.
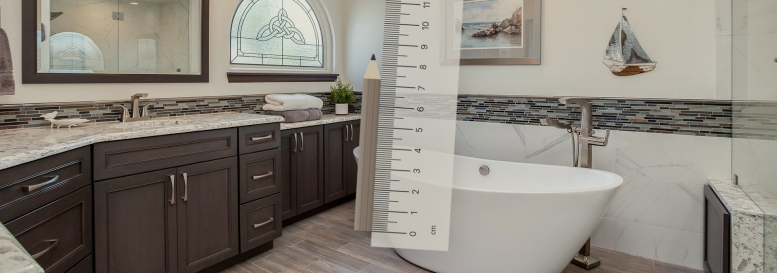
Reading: **8.5** cm
